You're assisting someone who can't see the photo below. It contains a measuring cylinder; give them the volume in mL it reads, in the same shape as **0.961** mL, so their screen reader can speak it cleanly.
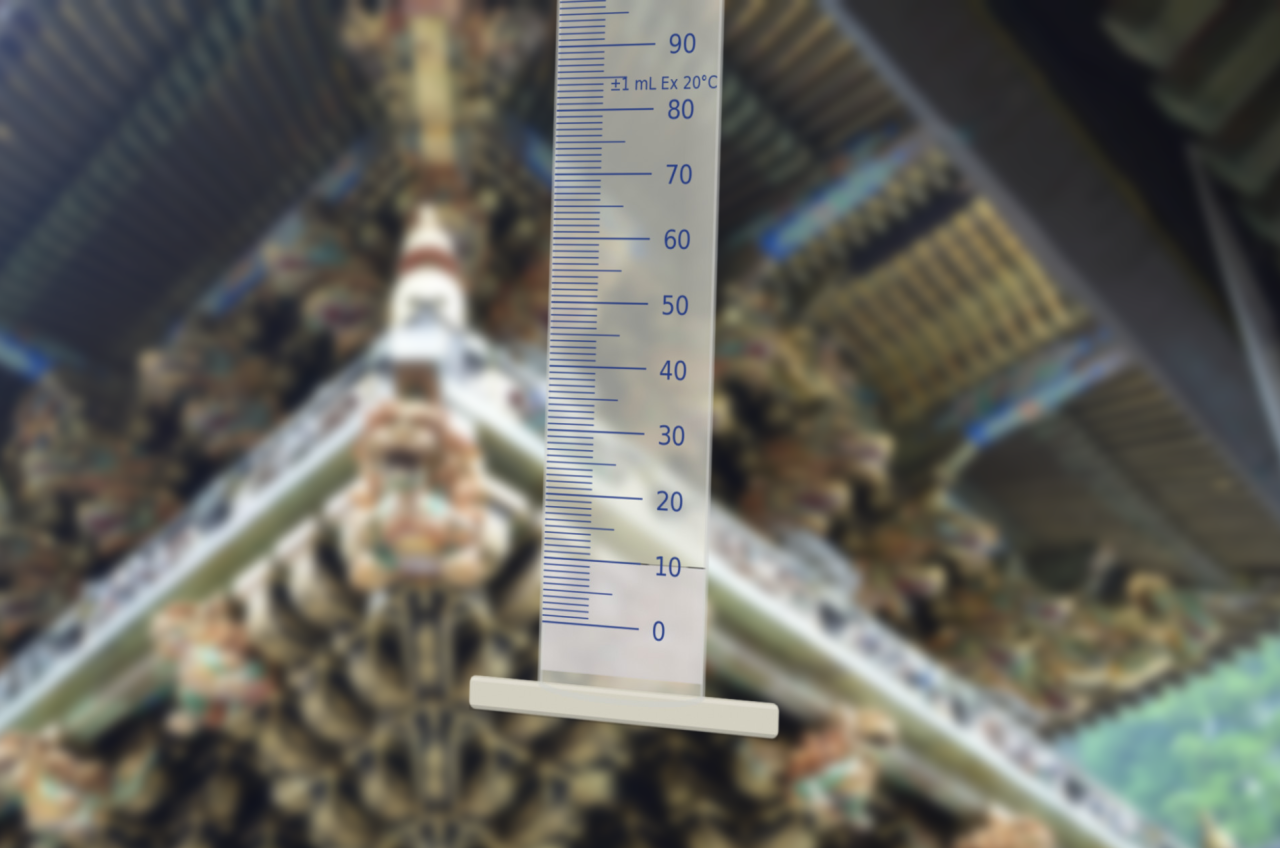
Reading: **10** mL
